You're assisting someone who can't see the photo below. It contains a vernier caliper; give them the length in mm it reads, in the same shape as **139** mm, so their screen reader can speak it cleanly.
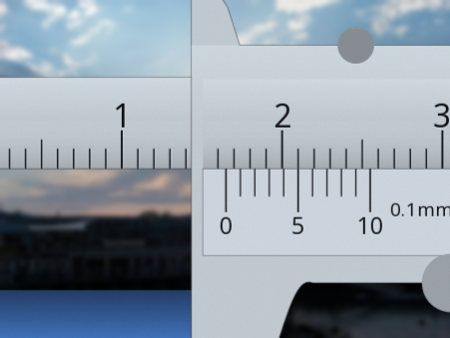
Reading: **16.5** mm
